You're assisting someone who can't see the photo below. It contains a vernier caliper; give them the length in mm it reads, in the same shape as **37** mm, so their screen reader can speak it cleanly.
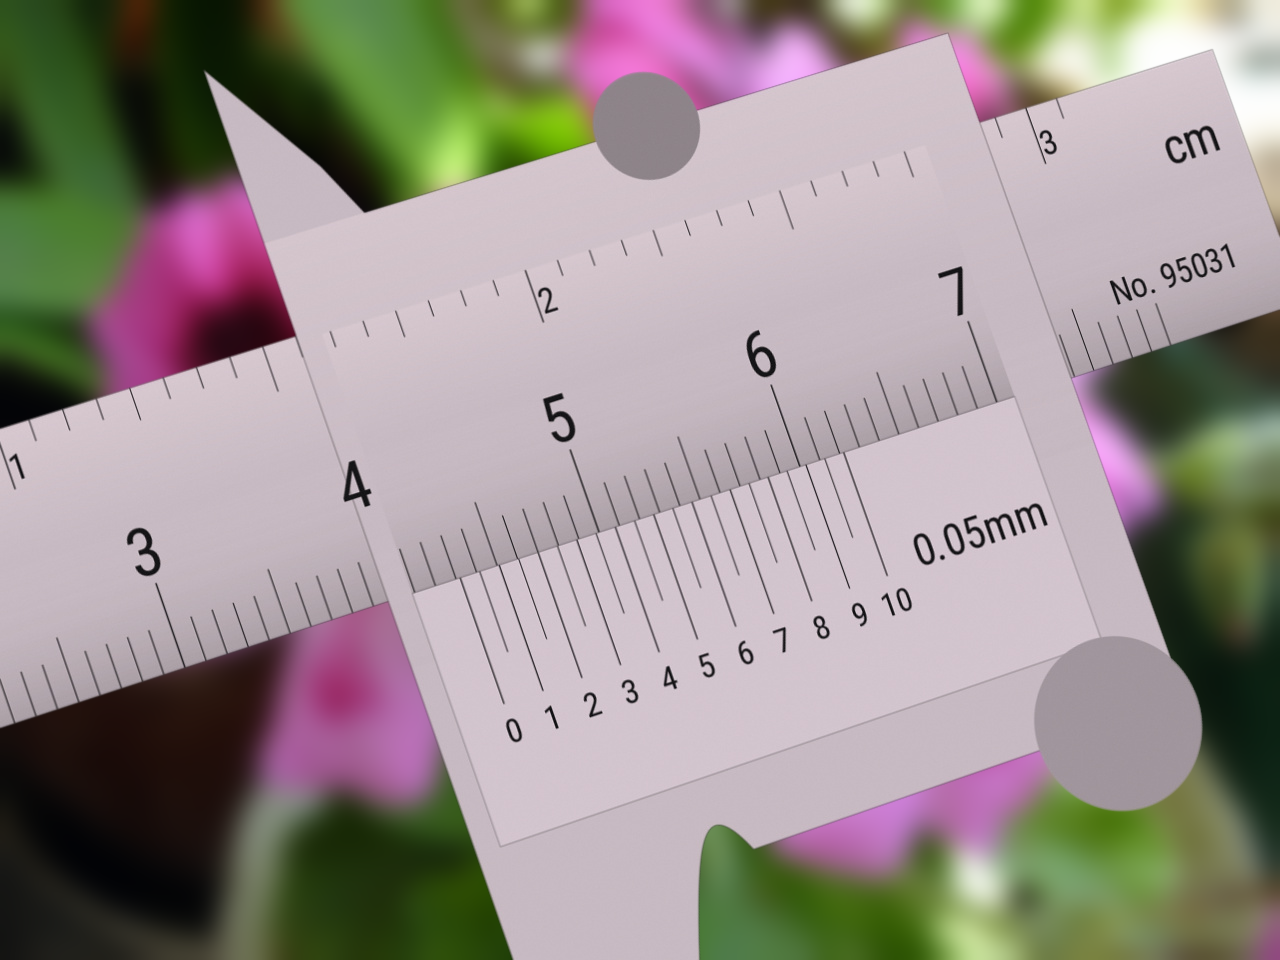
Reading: **43.2** mm
